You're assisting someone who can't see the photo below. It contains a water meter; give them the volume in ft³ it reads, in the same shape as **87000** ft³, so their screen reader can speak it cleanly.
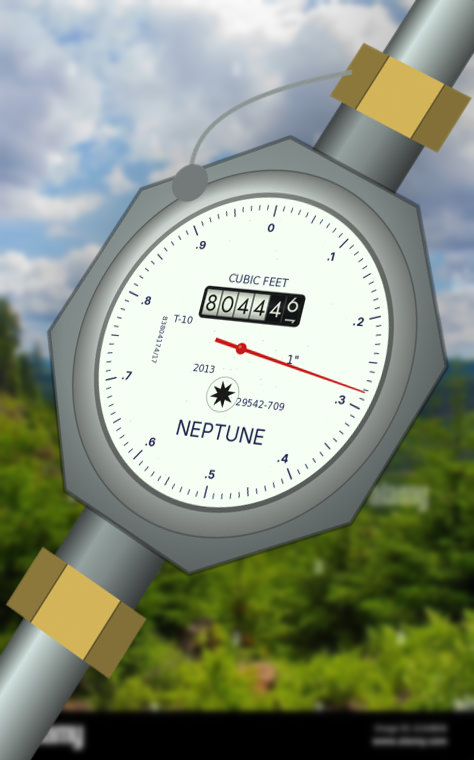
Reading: **804446.28** ft³
